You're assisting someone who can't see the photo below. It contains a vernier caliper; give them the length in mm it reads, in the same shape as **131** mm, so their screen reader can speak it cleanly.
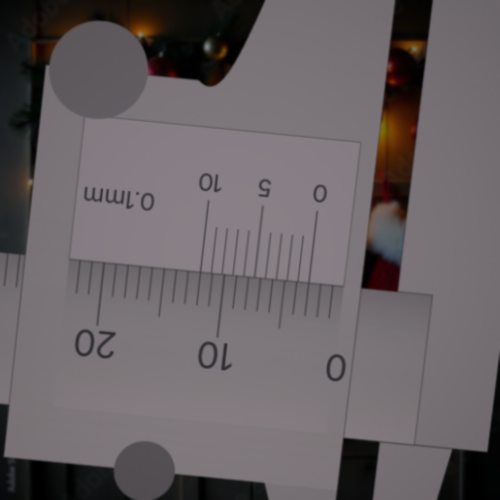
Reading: **3.0** mm
